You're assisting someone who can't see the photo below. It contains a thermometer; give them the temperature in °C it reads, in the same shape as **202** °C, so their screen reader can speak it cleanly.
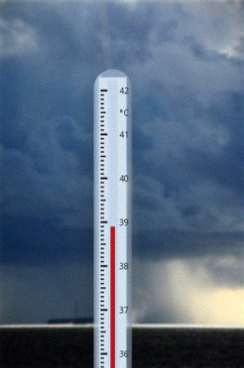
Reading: **38.9** °C
